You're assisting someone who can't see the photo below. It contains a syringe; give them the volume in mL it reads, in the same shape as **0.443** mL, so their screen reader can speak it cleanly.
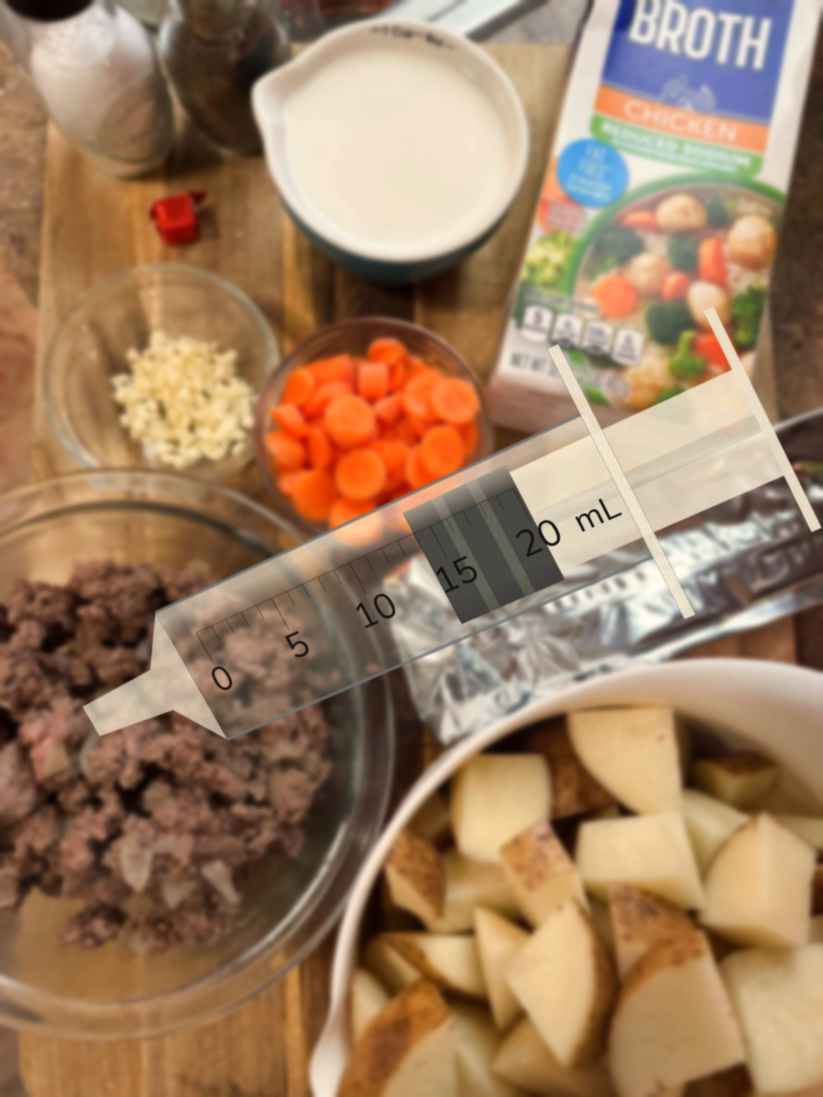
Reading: **14** mL
